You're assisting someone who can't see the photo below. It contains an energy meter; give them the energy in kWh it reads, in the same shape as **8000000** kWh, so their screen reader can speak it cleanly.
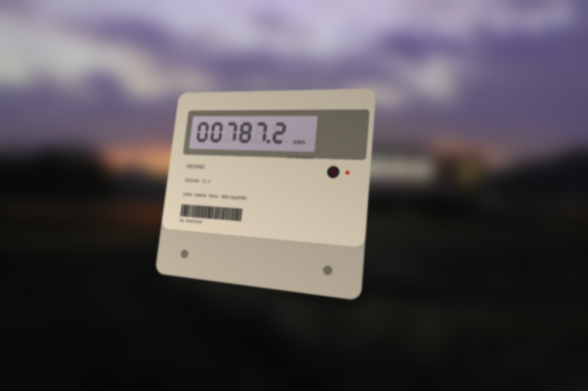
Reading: **787.2** kWh
